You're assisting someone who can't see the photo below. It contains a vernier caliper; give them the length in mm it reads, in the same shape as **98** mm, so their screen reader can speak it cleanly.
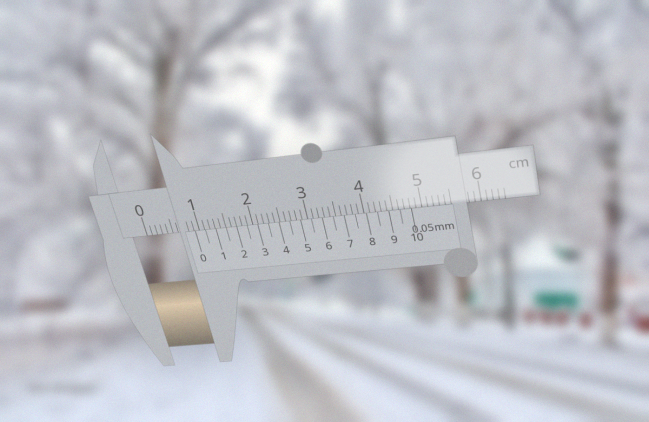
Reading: **9.2** mm
